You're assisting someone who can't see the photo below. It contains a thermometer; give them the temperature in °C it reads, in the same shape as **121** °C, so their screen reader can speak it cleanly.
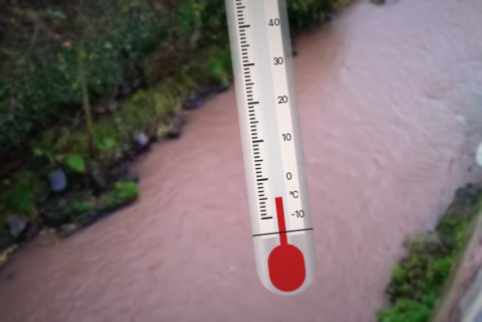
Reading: **-5** °C
